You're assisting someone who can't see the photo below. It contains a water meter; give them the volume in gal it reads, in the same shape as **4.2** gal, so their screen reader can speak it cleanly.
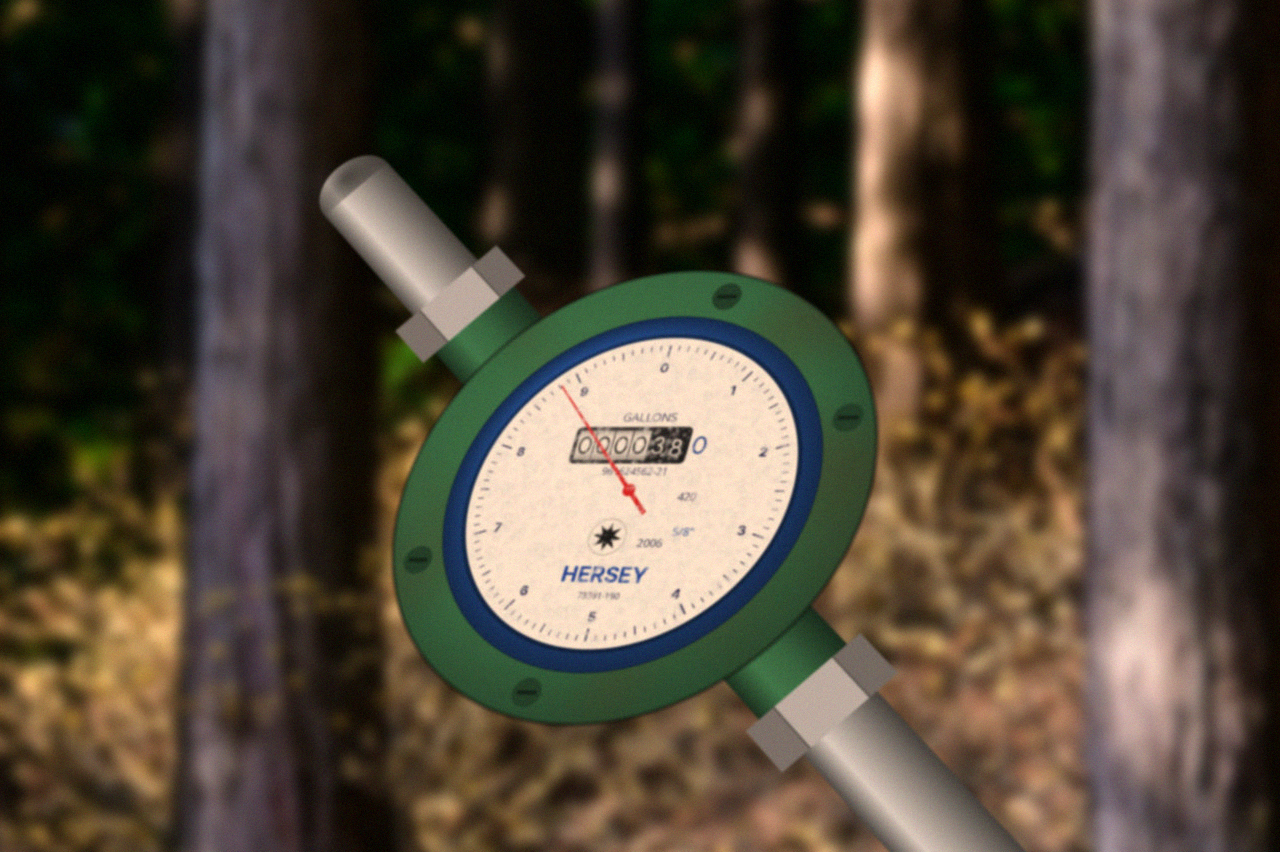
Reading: **378.8** gal
